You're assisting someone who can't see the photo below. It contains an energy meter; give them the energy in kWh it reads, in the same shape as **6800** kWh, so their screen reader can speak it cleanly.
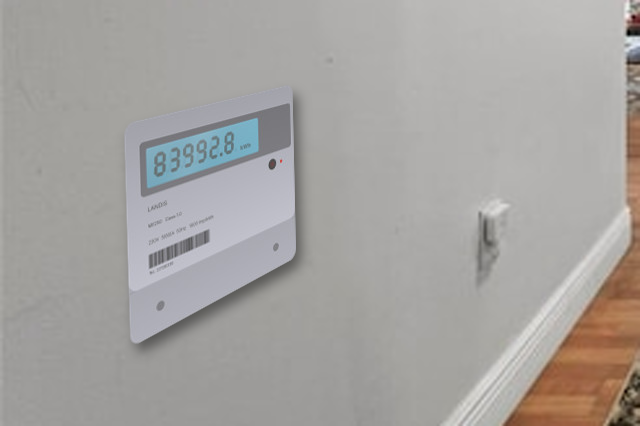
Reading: **83992.8** kWh
